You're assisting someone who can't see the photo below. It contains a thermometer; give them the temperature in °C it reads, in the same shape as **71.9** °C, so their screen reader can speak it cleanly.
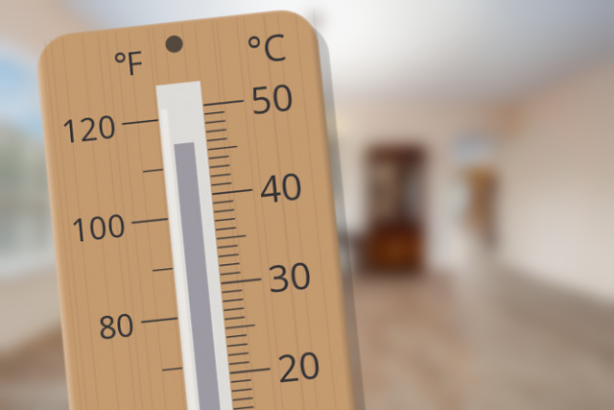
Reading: **46** °C
